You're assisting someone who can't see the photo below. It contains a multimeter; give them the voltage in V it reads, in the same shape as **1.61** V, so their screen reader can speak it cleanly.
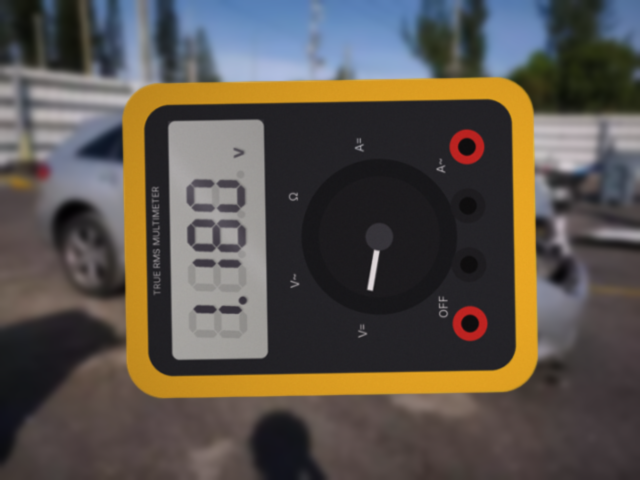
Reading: **1.180** V
